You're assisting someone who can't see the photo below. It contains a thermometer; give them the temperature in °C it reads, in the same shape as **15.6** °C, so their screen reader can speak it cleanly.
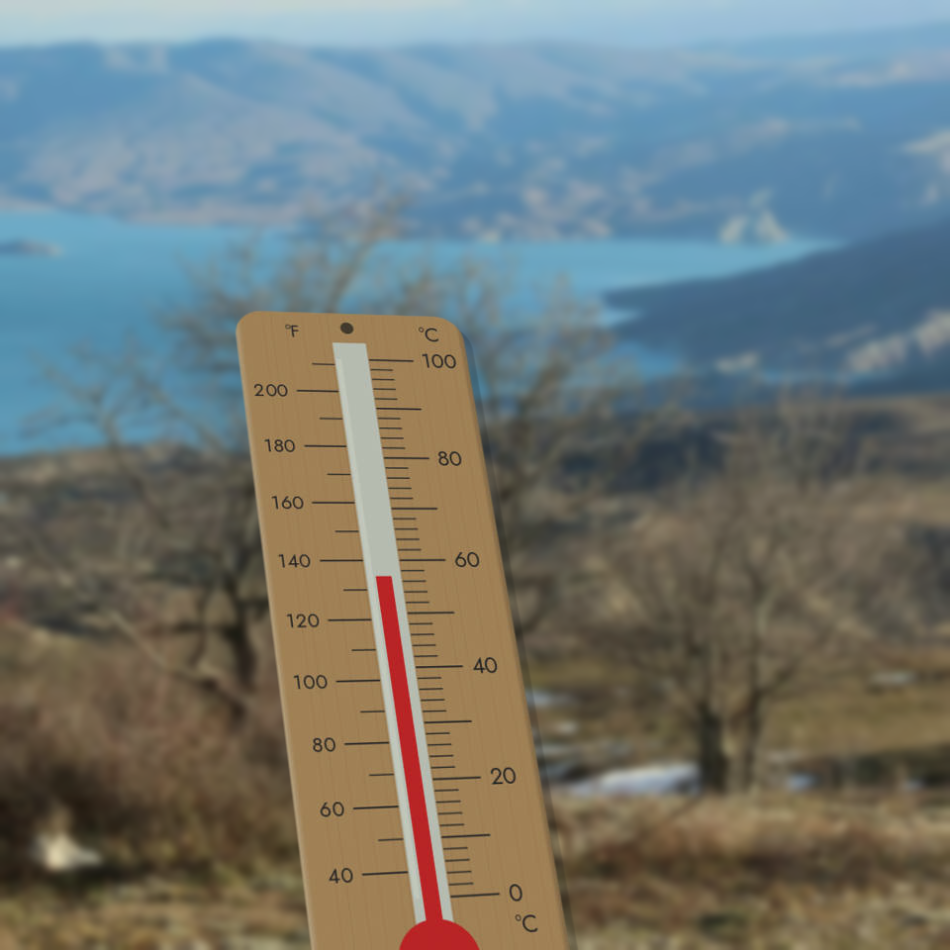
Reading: **57** °C
